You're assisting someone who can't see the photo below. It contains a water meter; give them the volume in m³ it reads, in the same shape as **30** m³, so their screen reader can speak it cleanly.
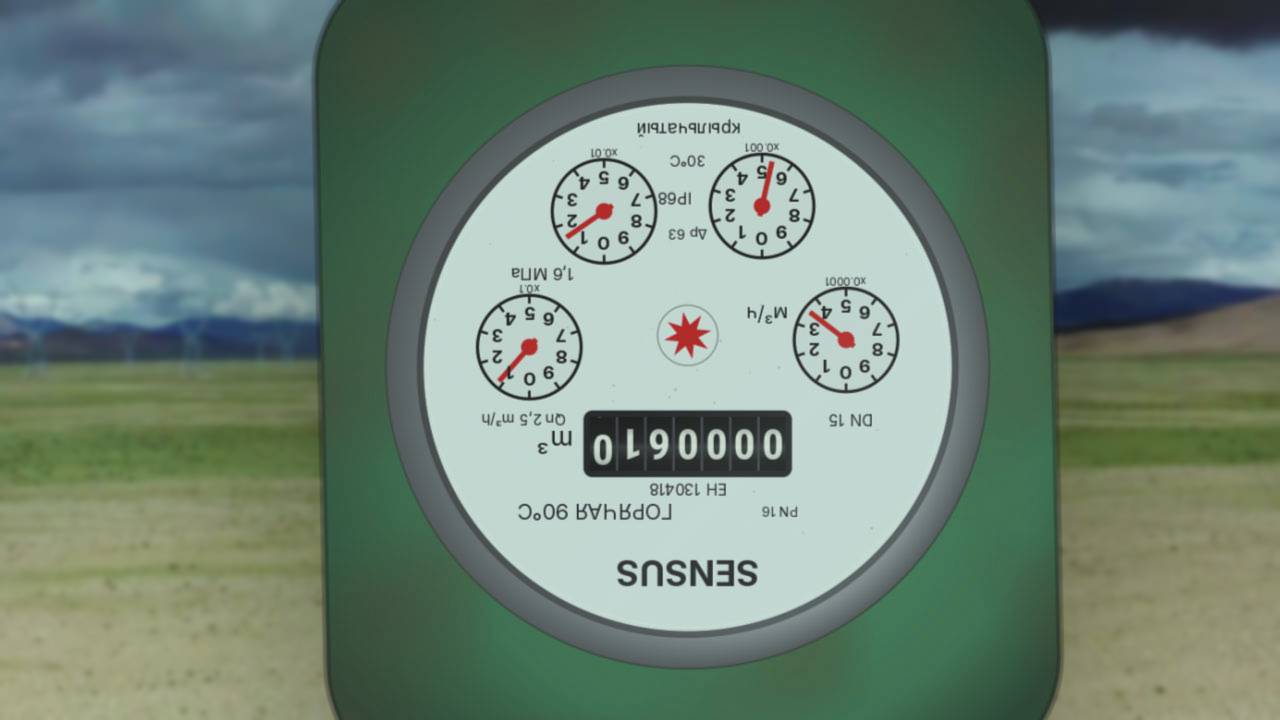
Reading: **610.1153** m³
